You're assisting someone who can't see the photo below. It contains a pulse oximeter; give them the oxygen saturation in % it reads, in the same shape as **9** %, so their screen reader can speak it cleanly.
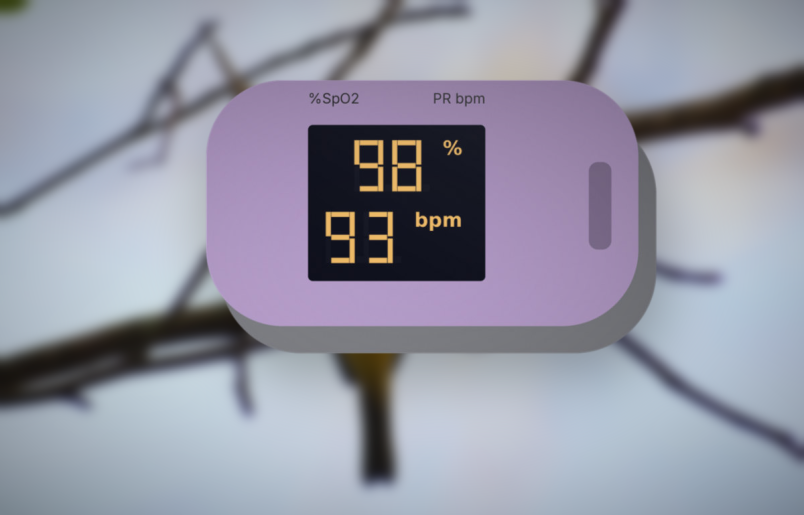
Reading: **98** %
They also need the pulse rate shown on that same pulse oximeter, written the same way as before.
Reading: **93** bpm
